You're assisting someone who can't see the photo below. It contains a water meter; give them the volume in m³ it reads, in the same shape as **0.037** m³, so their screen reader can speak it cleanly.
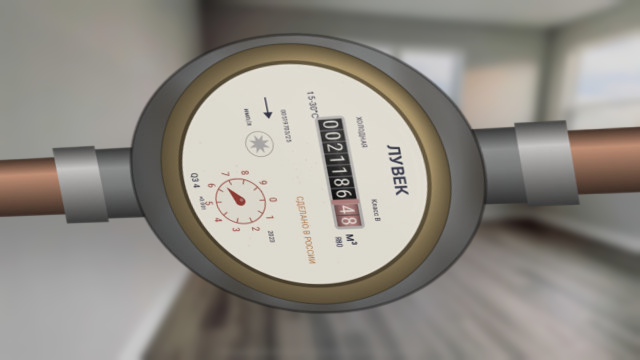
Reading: **21186.486** m³
